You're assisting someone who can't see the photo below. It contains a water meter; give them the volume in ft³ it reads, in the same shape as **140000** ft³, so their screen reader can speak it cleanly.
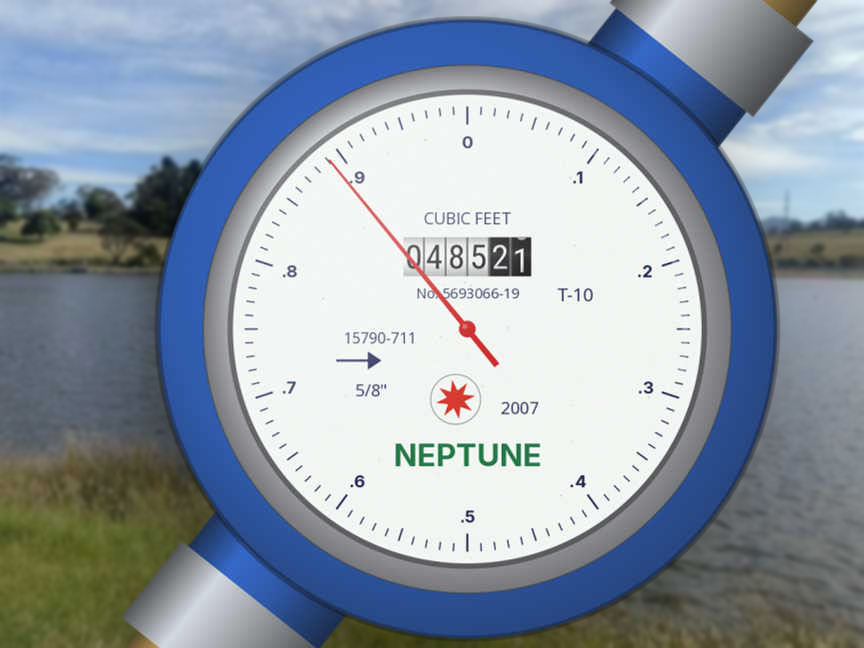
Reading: **48520.89** ft³
